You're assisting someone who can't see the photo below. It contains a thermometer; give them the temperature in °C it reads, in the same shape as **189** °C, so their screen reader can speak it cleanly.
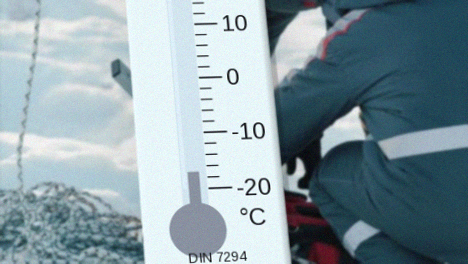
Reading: **-17** °C
